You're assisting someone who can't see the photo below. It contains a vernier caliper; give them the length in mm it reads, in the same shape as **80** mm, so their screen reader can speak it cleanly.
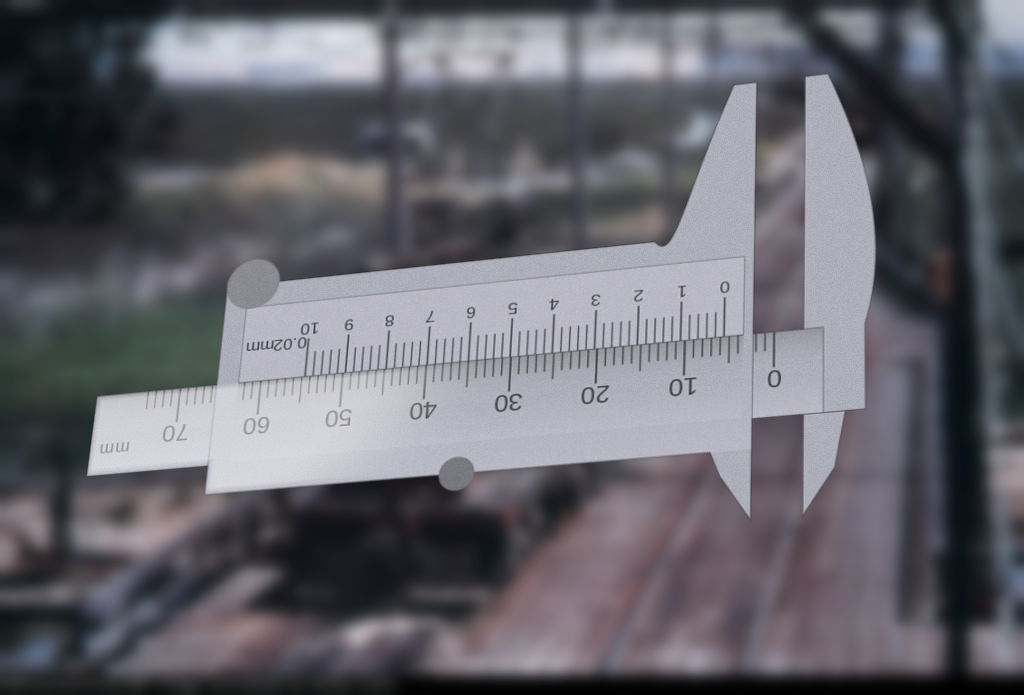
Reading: **5.6** mm
